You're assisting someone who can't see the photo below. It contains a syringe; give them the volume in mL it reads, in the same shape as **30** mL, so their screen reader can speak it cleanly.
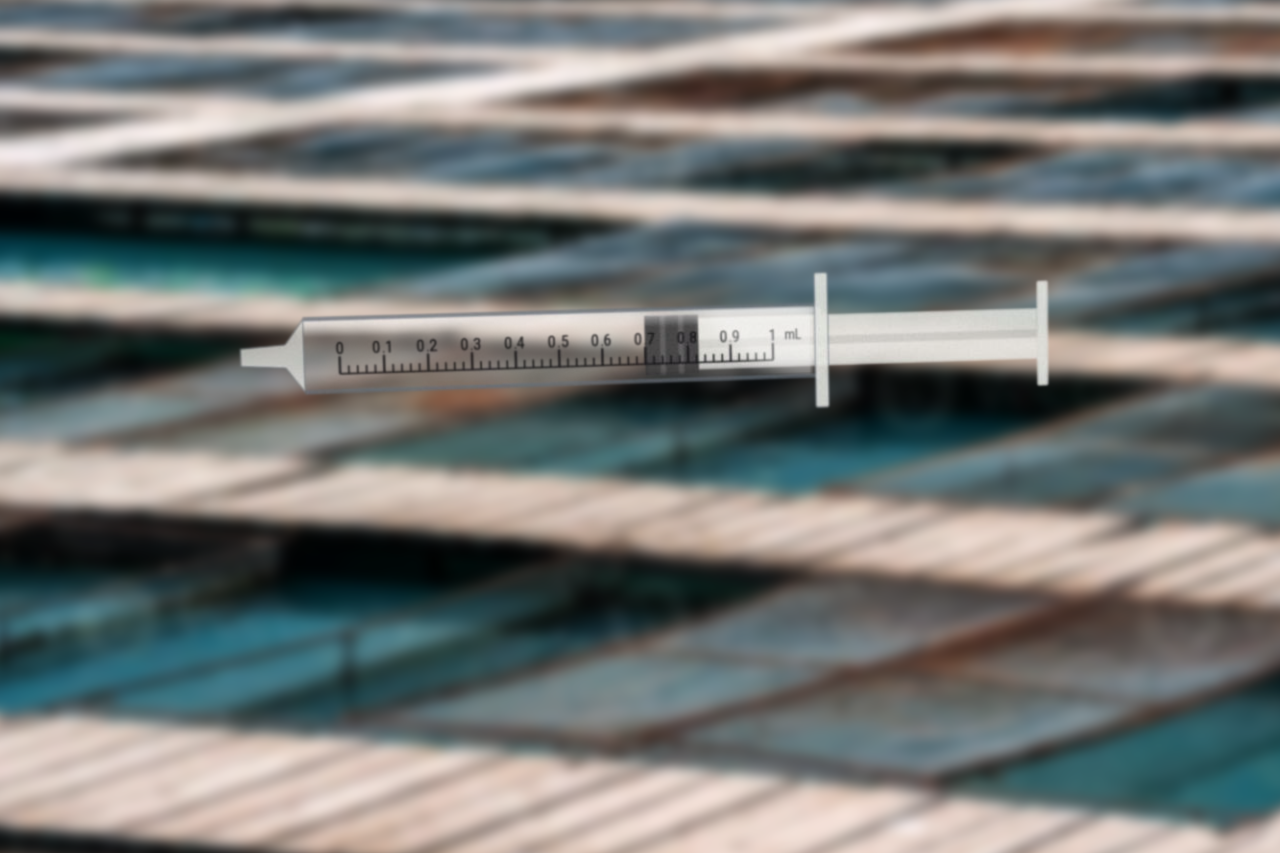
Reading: **0.7** mL
